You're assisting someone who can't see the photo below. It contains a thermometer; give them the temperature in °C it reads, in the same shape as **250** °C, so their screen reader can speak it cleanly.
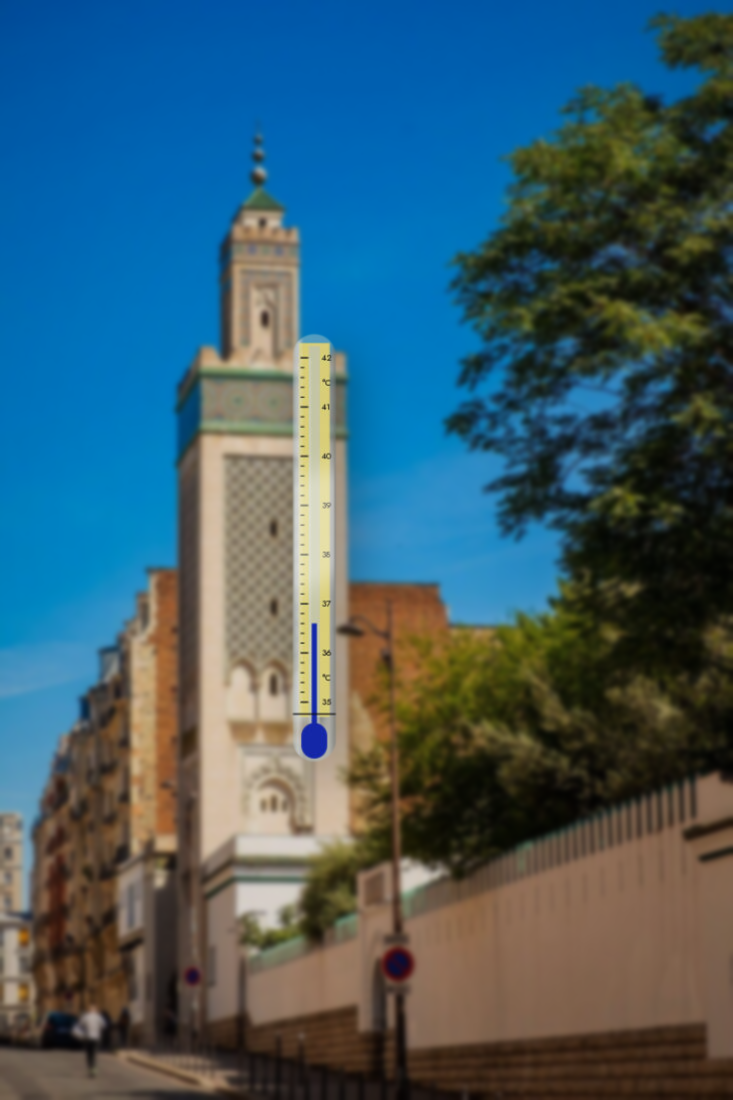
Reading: **36.6** °C
